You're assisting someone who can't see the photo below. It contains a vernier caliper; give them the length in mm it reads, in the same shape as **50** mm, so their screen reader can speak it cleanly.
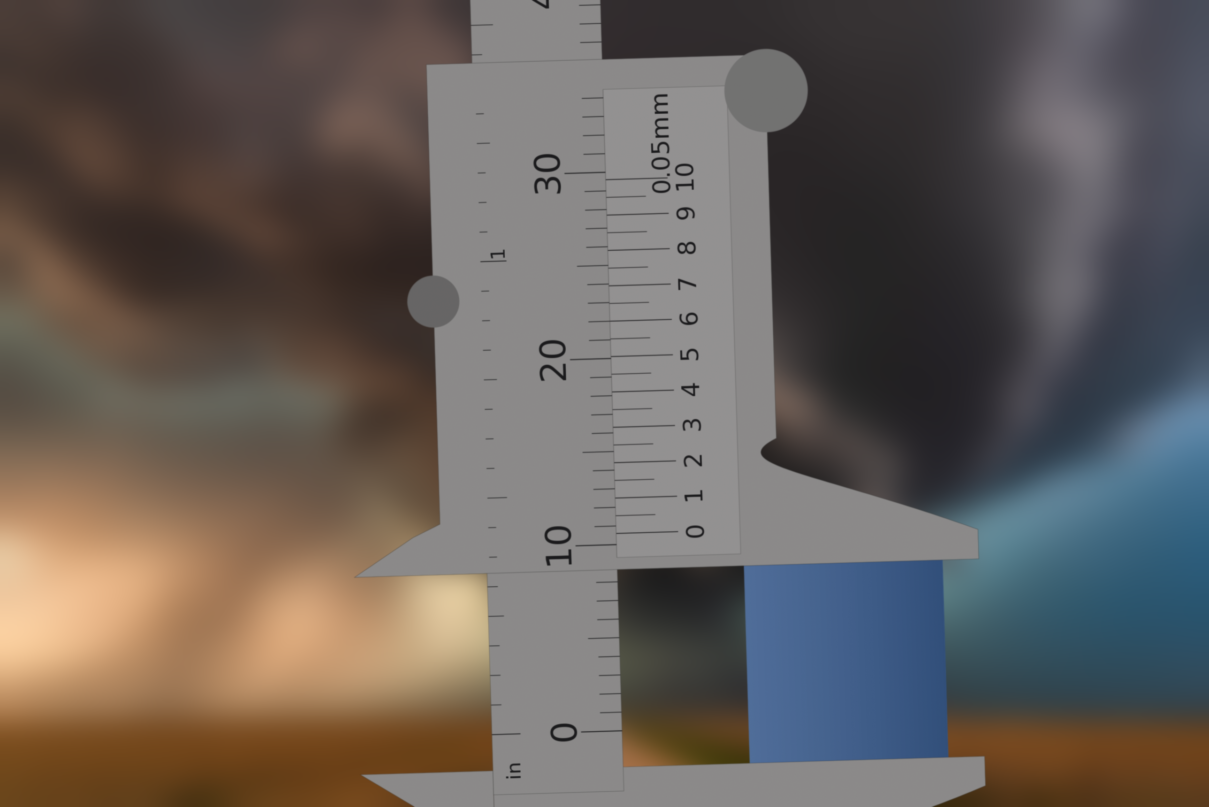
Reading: **10.6** mm
